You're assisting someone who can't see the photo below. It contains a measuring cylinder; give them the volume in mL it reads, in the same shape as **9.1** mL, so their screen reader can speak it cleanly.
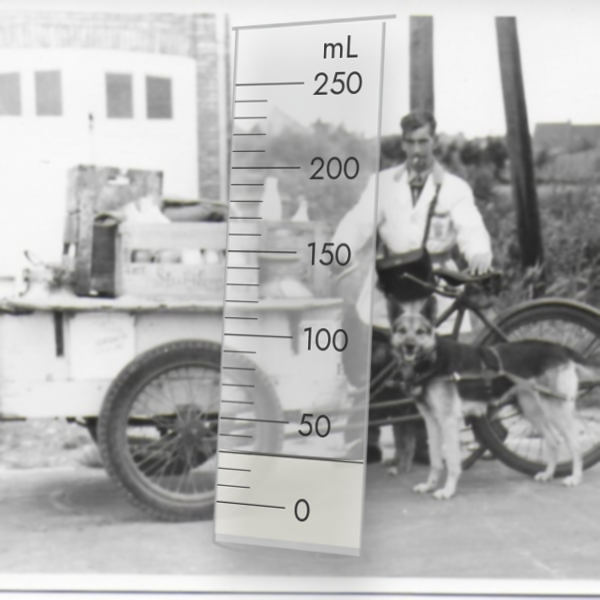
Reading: **30** mL
